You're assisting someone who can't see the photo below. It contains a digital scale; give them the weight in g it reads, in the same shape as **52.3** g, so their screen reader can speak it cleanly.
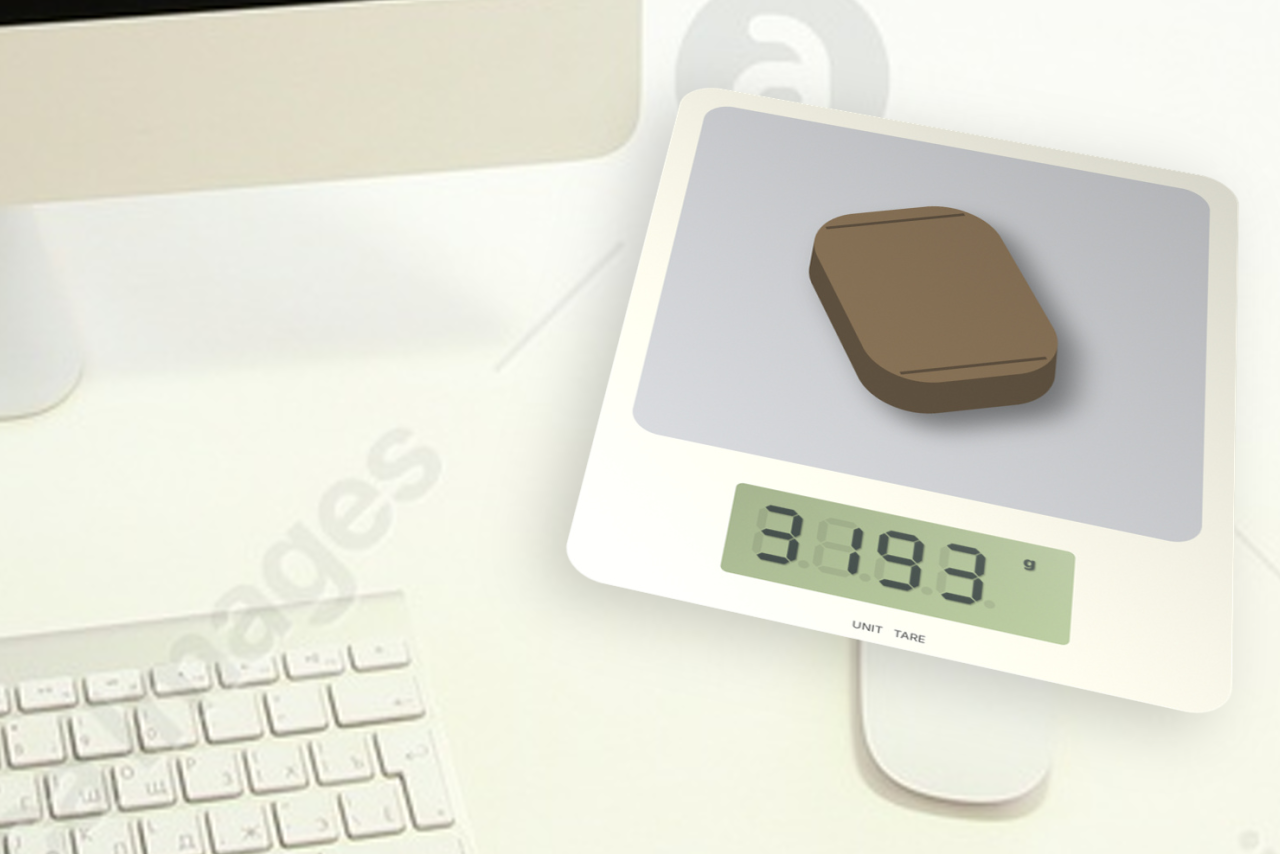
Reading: **3193** g
